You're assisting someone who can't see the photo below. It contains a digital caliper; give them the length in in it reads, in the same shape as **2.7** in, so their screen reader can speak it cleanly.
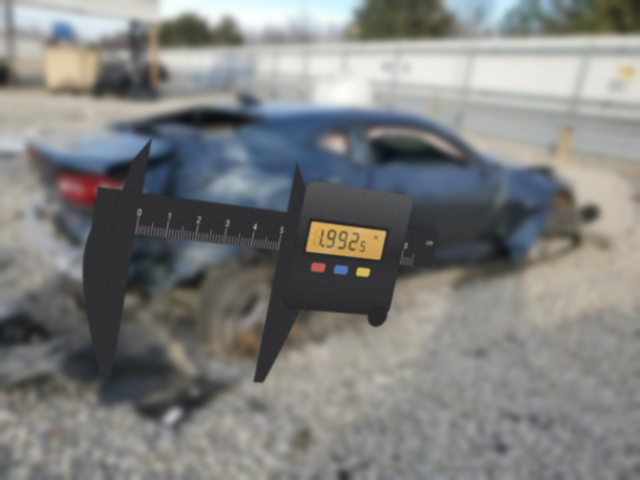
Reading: **1.9925** in
